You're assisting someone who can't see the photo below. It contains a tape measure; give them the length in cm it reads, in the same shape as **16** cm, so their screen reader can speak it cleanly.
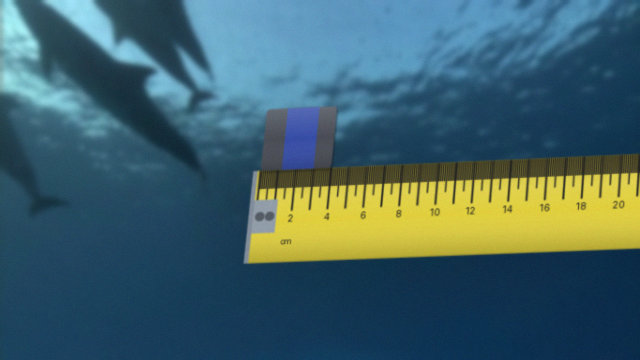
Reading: **4** cm
